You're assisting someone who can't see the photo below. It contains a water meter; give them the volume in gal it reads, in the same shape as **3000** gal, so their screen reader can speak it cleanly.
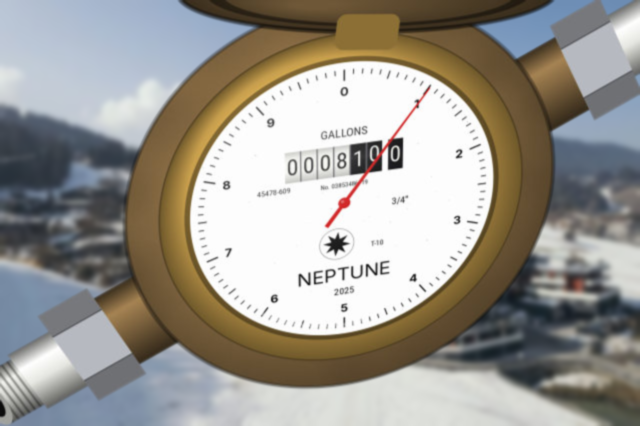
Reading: **8101.0** gal
